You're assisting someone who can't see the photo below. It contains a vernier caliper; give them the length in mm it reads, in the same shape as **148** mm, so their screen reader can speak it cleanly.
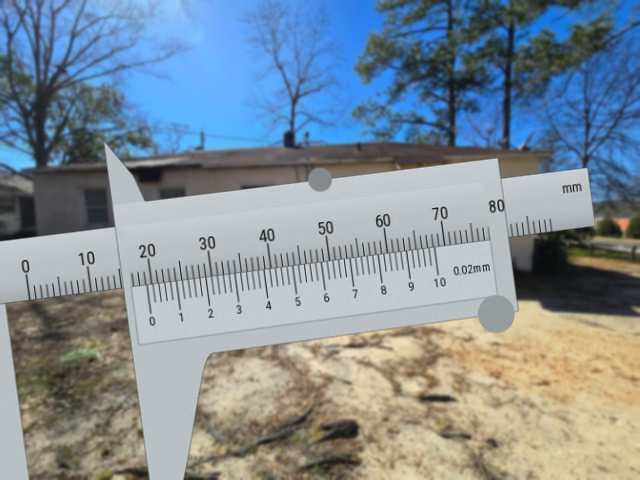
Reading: **19.2** mm
